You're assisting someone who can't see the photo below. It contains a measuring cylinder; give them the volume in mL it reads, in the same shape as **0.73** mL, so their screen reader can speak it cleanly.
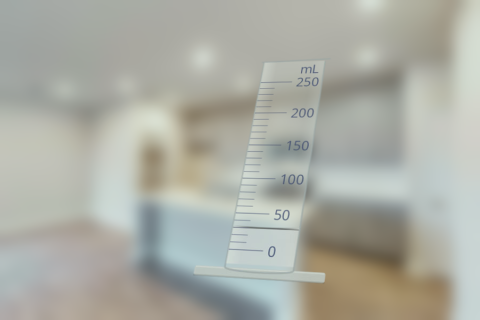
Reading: **30** mL
